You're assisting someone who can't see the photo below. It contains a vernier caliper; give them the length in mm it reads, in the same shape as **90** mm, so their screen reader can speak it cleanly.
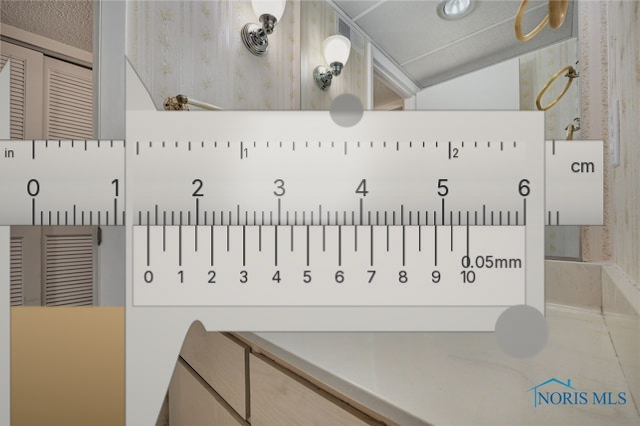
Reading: **14.0** mm
